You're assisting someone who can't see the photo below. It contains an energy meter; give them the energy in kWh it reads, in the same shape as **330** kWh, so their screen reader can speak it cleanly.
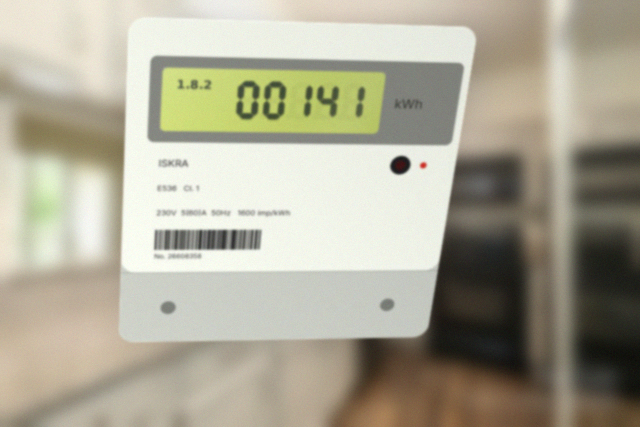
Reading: **141** kWh
